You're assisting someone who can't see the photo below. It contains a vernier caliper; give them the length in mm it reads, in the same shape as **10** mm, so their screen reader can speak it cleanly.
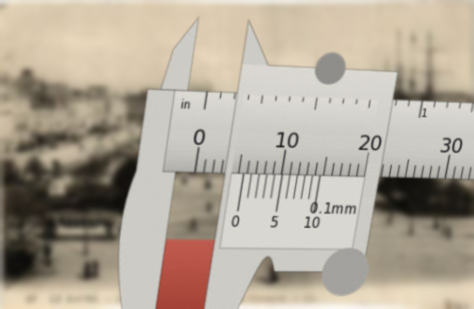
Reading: **5.6** mm
